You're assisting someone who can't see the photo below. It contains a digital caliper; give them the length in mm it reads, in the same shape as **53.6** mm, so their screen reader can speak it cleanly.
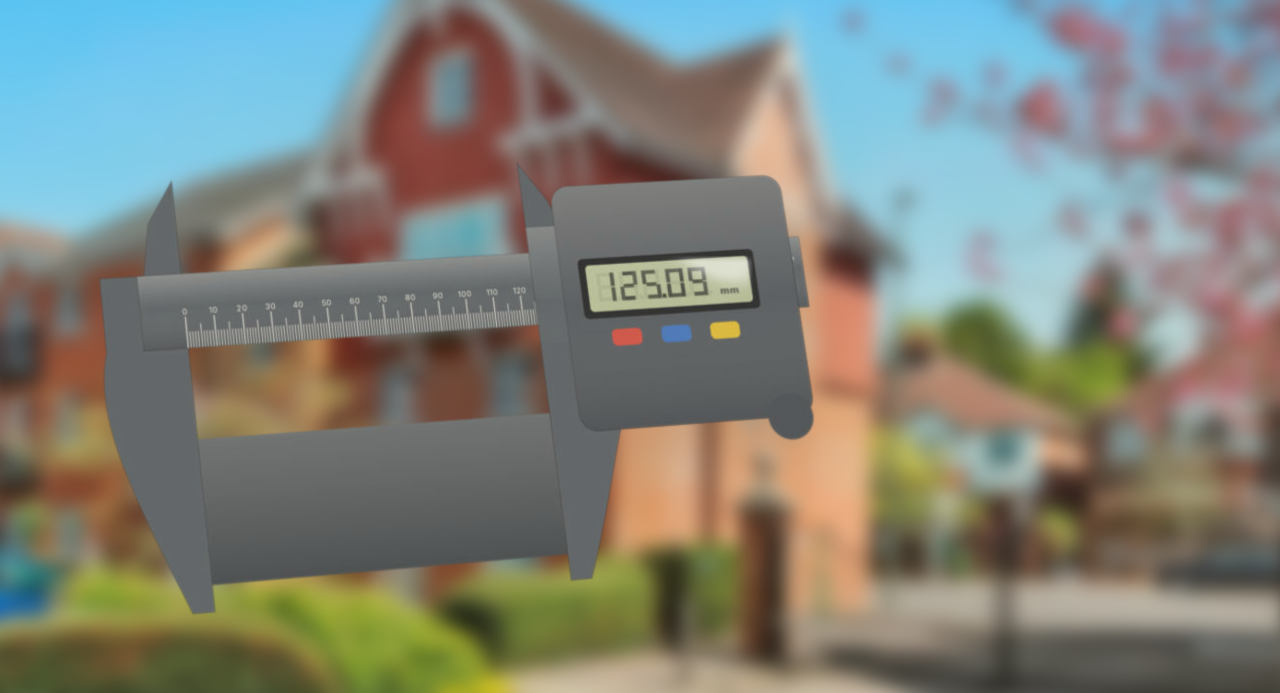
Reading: **125.09** mm
